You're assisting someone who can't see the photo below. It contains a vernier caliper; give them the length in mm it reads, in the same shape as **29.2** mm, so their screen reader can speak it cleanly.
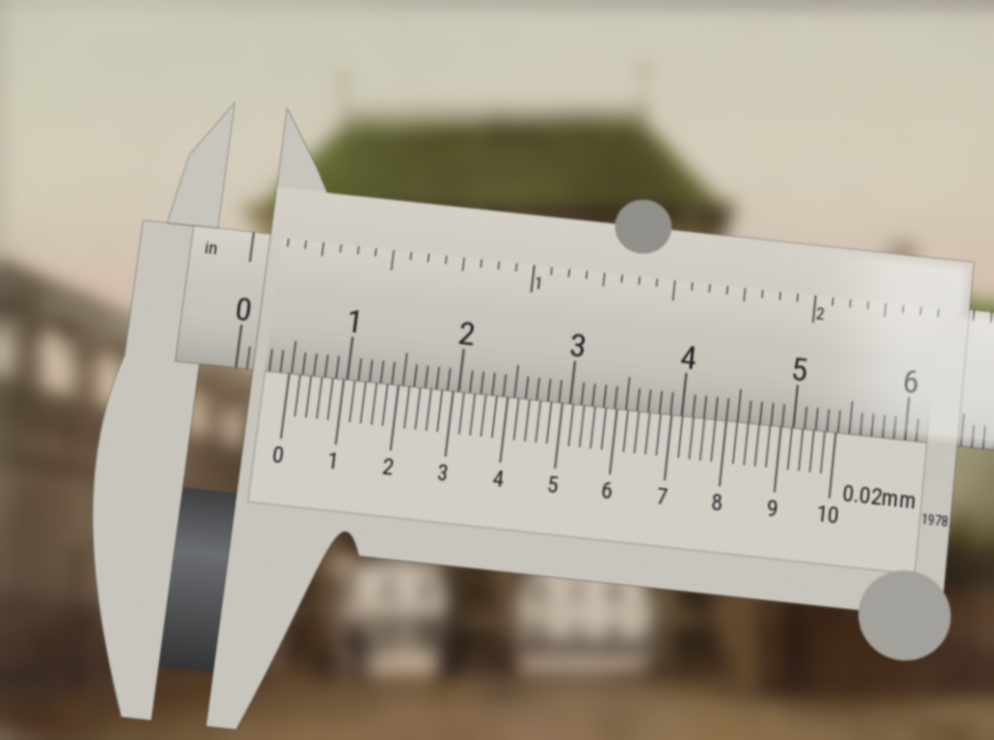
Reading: **4.8** mm
